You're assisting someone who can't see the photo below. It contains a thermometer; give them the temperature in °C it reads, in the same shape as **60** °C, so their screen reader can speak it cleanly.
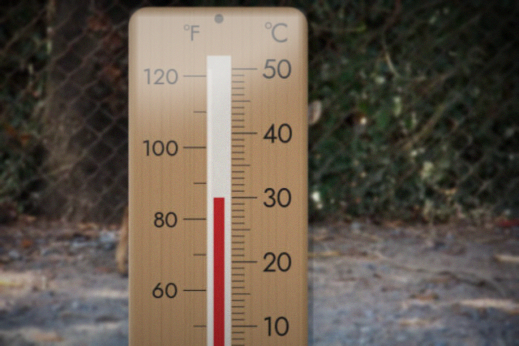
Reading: **30** °C
